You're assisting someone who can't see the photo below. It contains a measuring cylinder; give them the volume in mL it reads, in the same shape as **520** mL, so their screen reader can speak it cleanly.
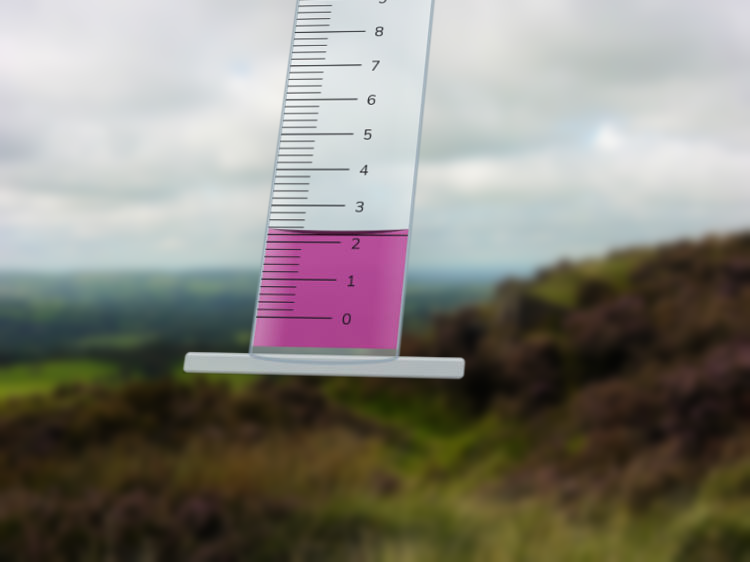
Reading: **2.2** mL
